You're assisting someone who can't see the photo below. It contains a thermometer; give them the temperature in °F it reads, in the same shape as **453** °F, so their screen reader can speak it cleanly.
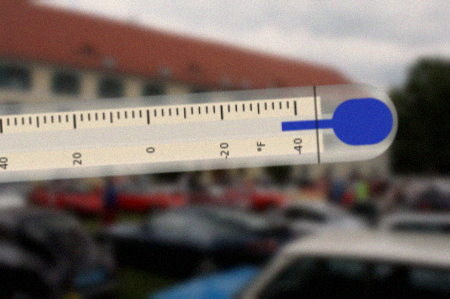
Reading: **-36** °F
